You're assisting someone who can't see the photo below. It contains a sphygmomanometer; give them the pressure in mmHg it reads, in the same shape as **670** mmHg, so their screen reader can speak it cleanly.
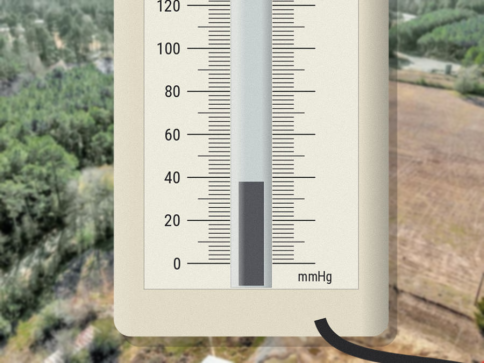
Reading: **38** mmHg
